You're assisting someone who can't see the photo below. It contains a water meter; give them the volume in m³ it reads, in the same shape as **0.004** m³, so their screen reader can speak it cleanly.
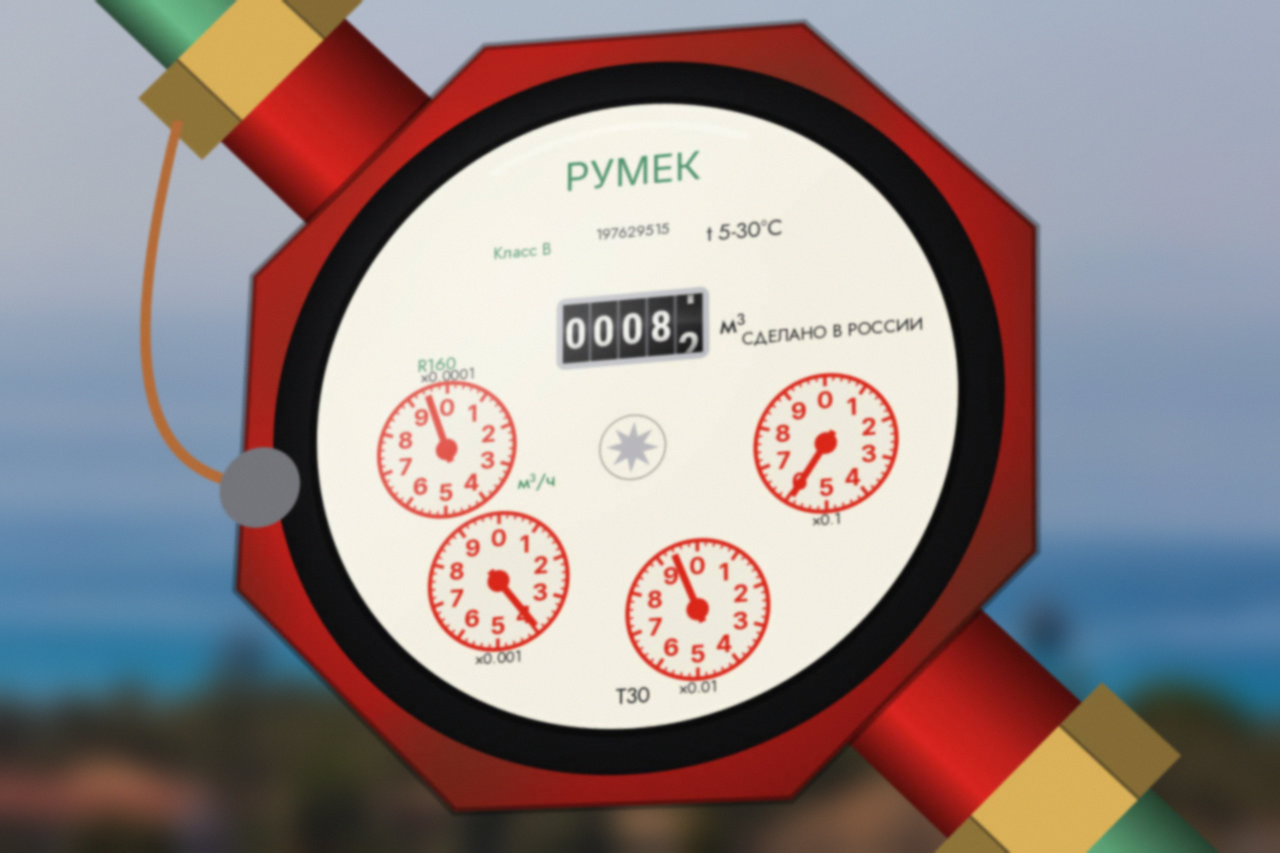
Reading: **81.5939** m³
